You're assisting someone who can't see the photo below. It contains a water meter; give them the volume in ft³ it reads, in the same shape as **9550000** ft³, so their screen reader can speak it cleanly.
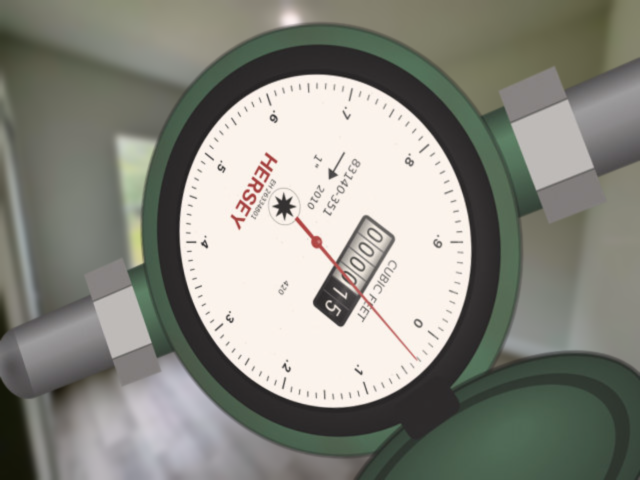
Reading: **15.03** ft³
